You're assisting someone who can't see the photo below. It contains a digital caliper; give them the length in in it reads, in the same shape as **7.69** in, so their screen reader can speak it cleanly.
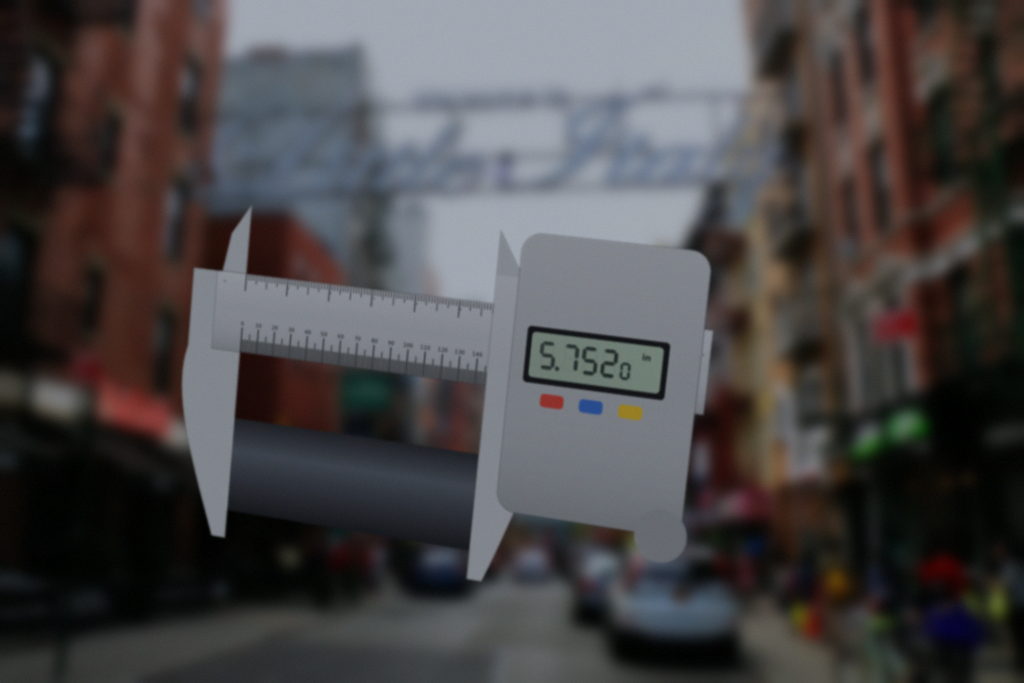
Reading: **5.7520** in
